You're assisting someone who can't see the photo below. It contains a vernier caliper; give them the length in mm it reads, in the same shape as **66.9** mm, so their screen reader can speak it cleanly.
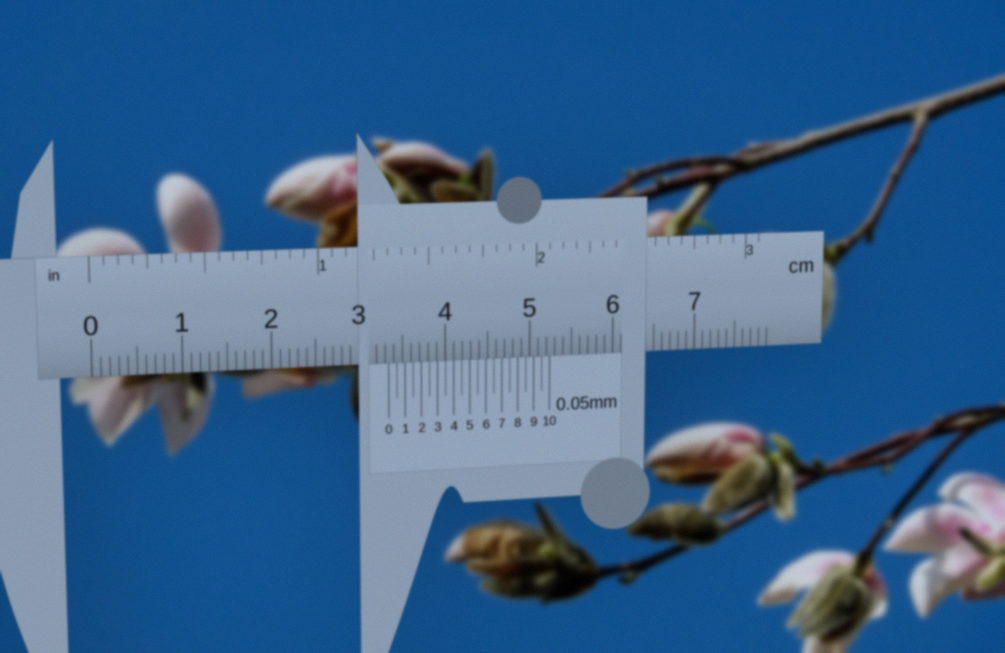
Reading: **33.4** mm
